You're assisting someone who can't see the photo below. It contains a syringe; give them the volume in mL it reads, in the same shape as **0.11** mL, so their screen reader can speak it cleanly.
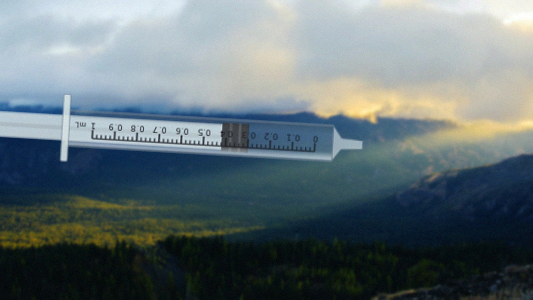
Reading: **0.3** mL
